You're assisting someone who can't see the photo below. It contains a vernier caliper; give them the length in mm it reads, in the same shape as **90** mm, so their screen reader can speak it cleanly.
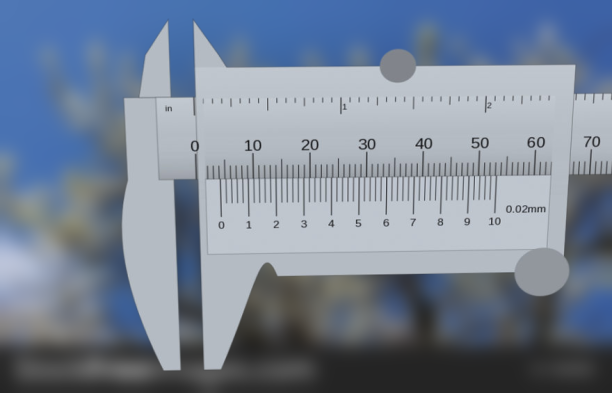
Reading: **4.2** mm
